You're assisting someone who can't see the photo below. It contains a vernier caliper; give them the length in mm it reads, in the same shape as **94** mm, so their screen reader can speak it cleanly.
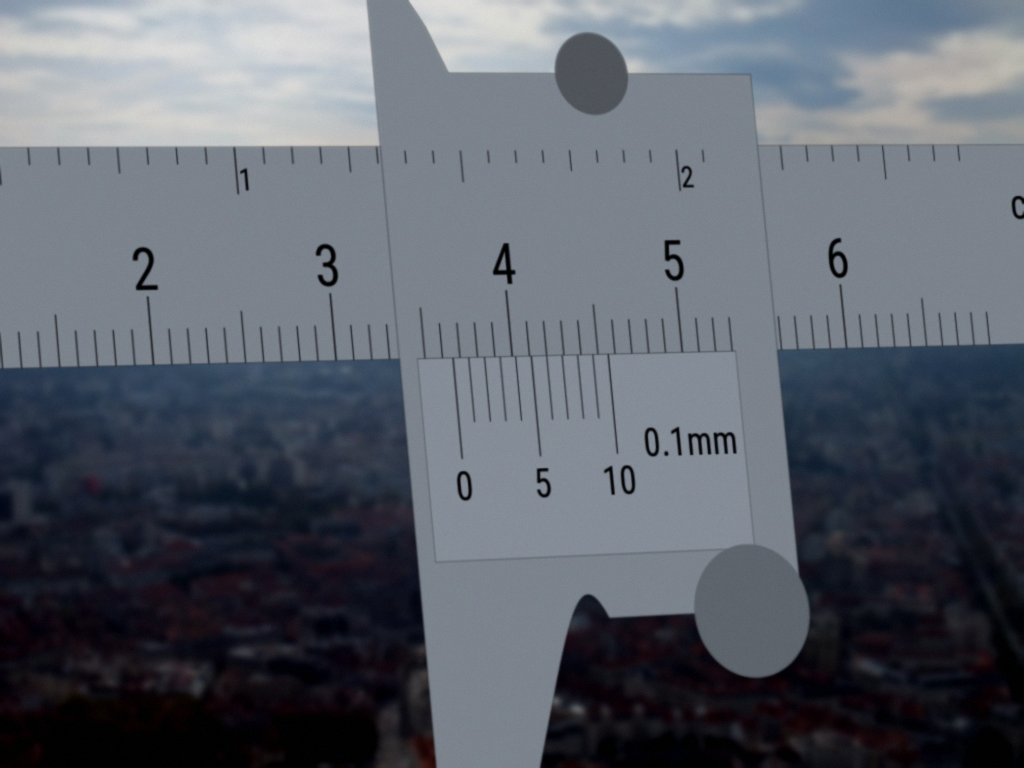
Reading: **36.6** mm
